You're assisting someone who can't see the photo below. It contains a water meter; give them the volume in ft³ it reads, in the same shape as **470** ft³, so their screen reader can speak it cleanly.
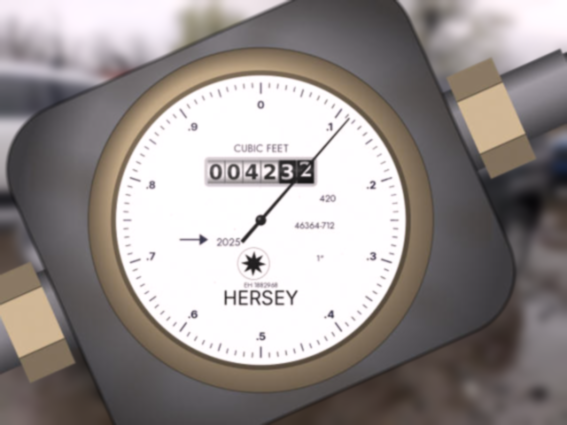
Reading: **4232.11** ft³
